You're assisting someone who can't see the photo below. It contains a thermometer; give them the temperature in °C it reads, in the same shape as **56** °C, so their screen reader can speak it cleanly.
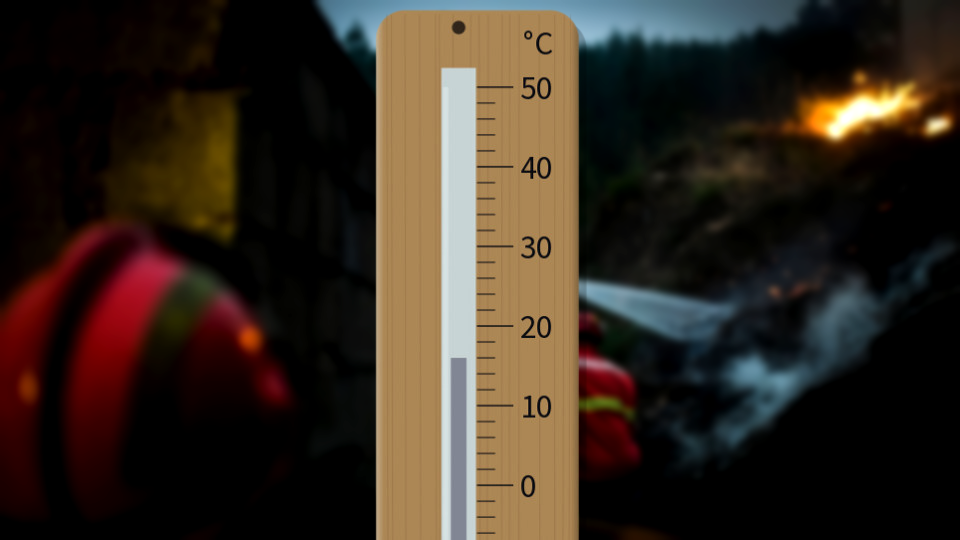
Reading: **16** °C
